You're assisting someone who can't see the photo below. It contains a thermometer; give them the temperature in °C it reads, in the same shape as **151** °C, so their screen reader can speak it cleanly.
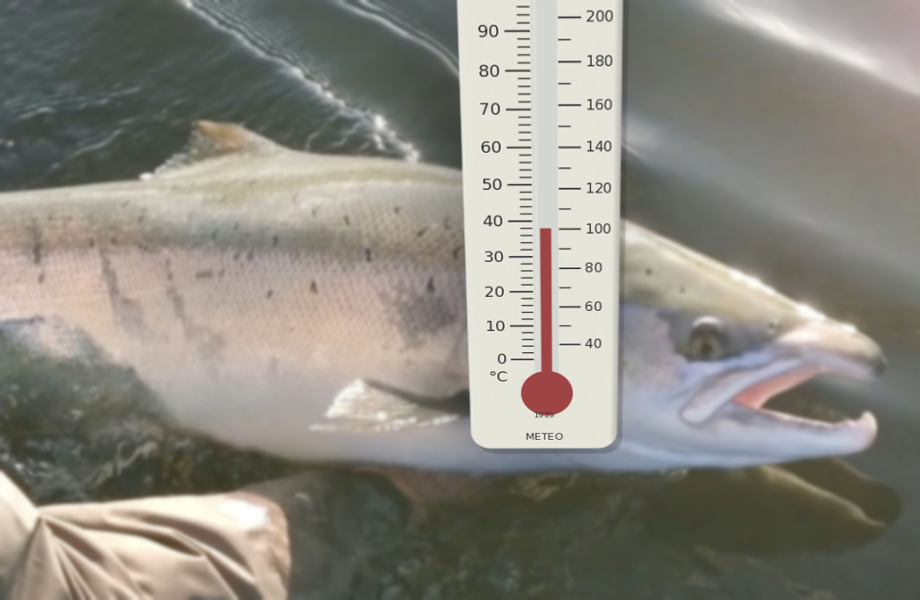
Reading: **38** °C
